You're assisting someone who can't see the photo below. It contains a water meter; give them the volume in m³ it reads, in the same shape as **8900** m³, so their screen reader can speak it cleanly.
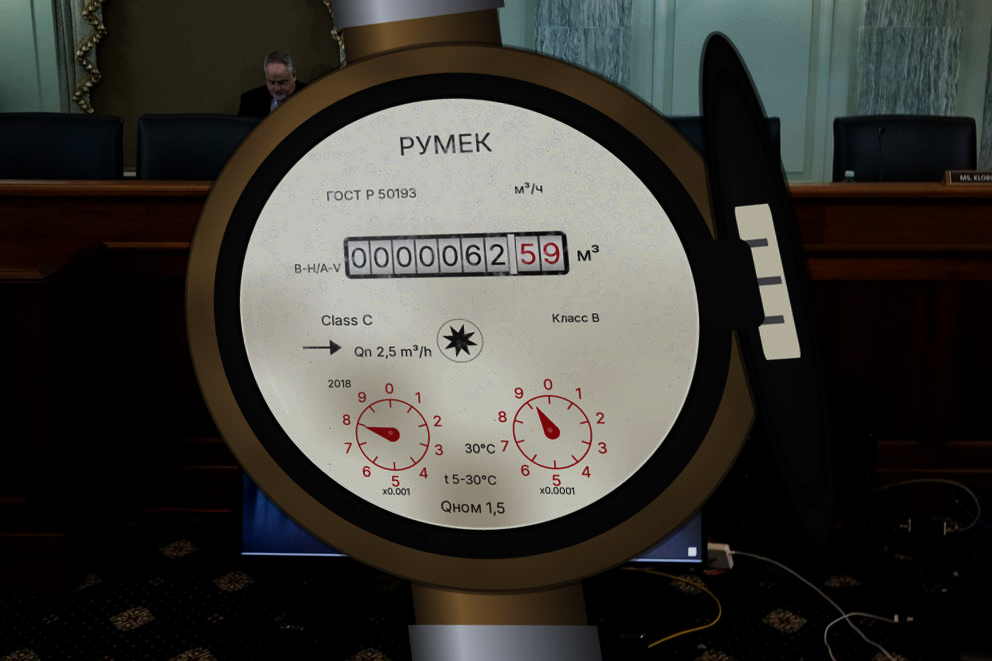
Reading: **62.5979** m³
